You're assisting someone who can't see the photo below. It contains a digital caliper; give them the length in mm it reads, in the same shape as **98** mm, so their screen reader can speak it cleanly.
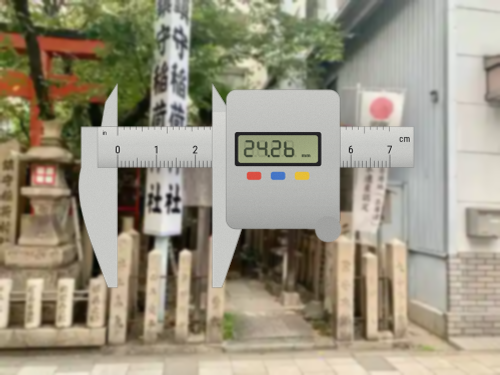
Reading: **24.26** mm
